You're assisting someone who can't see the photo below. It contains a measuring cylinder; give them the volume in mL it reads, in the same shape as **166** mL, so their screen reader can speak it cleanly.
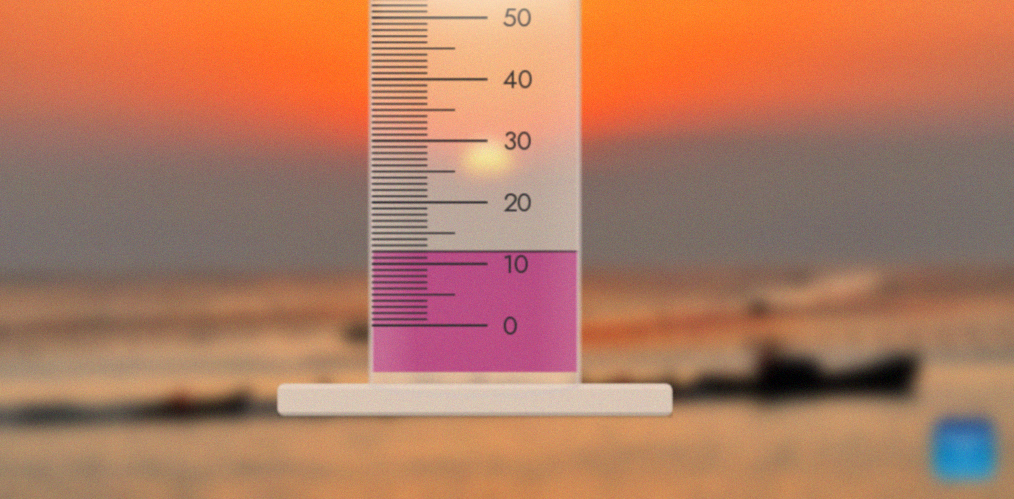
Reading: **12** mL
